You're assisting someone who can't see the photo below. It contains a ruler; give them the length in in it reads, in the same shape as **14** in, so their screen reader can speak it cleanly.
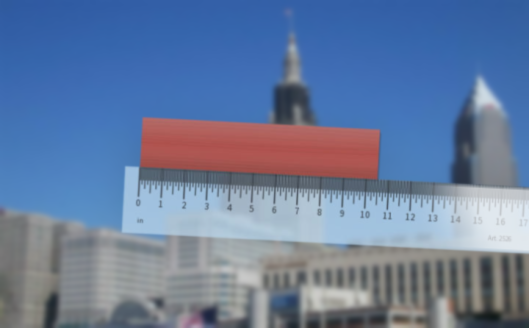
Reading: **10.5** in
